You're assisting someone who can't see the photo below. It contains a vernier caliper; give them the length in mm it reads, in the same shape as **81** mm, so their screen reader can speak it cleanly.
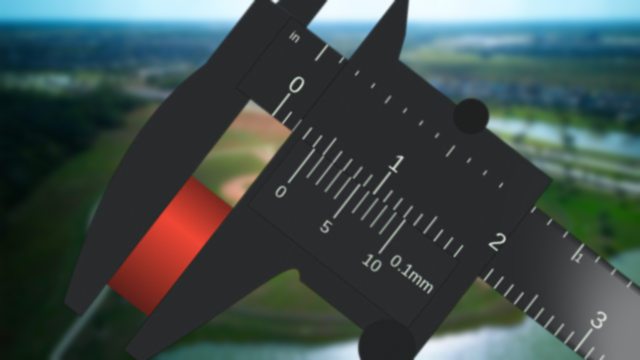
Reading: **4.2** mm
